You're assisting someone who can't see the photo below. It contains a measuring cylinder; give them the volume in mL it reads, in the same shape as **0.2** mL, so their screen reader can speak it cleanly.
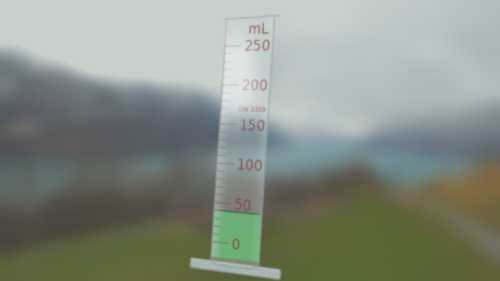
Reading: **40** mL
